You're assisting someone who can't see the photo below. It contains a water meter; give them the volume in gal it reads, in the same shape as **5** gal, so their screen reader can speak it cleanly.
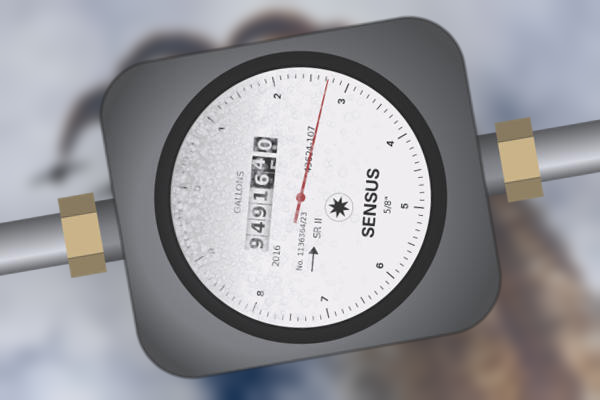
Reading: **9491642.7** gal
